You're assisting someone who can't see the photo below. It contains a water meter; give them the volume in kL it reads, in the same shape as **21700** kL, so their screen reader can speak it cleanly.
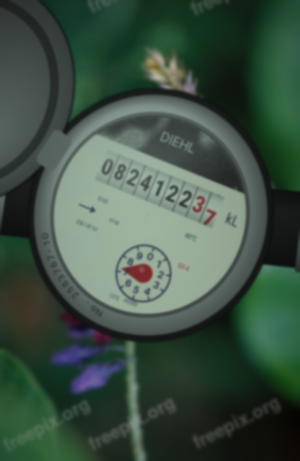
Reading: **824122.367** kL
